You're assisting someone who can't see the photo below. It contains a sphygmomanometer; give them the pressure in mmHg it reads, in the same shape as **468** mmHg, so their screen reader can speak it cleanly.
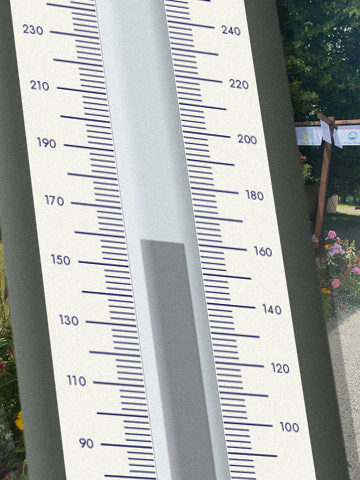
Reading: **160** mmHg
